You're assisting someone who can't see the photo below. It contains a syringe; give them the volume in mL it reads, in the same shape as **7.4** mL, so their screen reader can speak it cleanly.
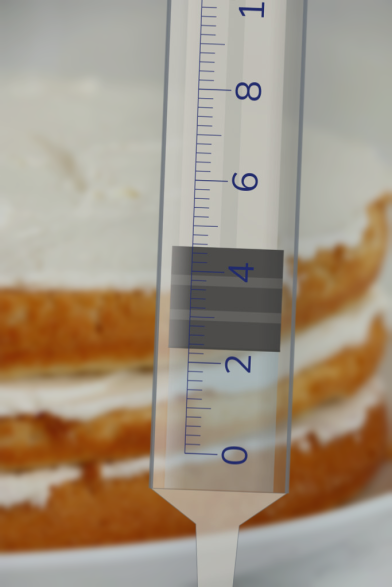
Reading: **2.3** mL
